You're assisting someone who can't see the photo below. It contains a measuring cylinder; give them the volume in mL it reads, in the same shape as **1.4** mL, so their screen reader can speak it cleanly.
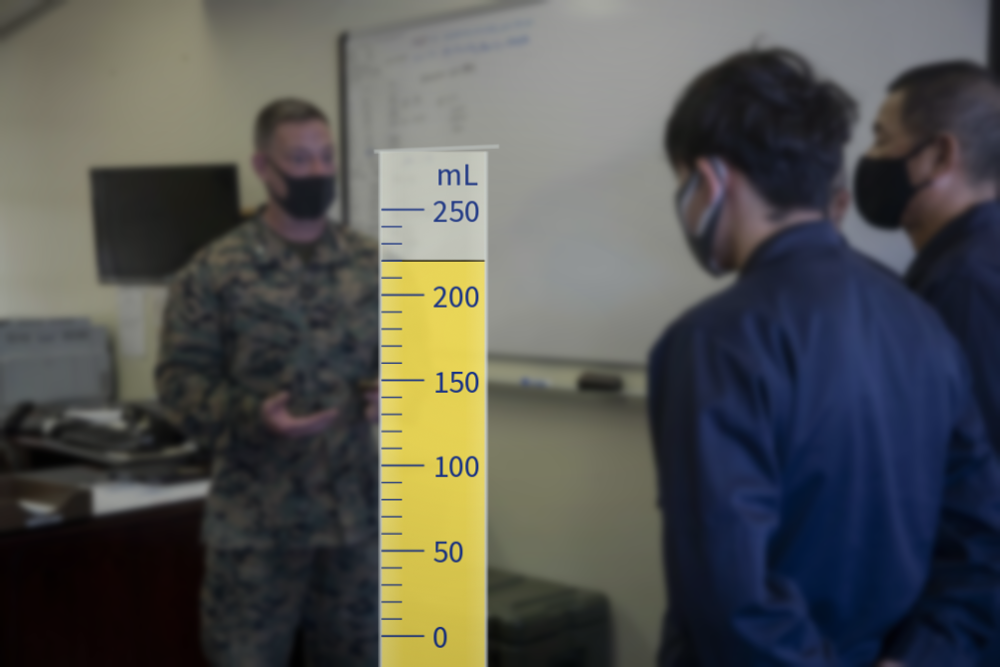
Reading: **220** mL
